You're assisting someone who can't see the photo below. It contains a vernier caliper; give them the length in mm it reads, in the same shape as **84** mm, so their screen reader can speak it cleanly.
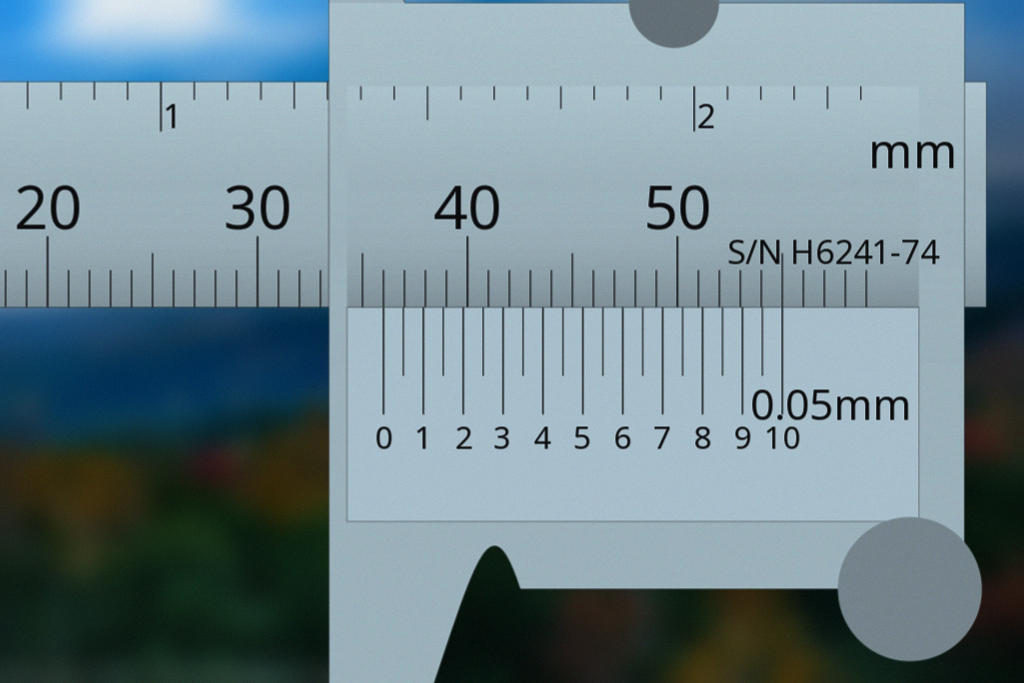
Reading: **36.0** mm
